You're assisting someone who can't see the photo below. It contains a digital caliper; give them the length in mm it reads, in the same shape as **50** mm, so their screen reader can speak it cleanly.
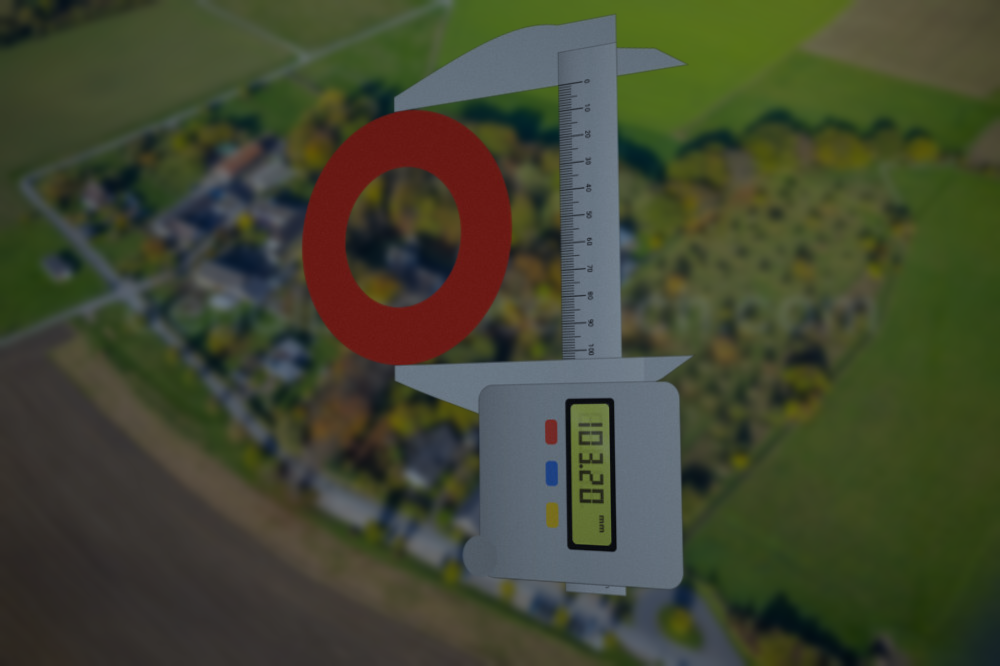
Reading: **103.20** mm
